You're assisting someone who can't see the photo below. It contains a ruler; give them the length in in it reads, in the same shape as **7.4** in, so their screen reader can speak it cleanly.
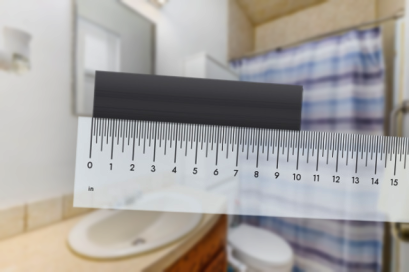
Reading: **10** in
